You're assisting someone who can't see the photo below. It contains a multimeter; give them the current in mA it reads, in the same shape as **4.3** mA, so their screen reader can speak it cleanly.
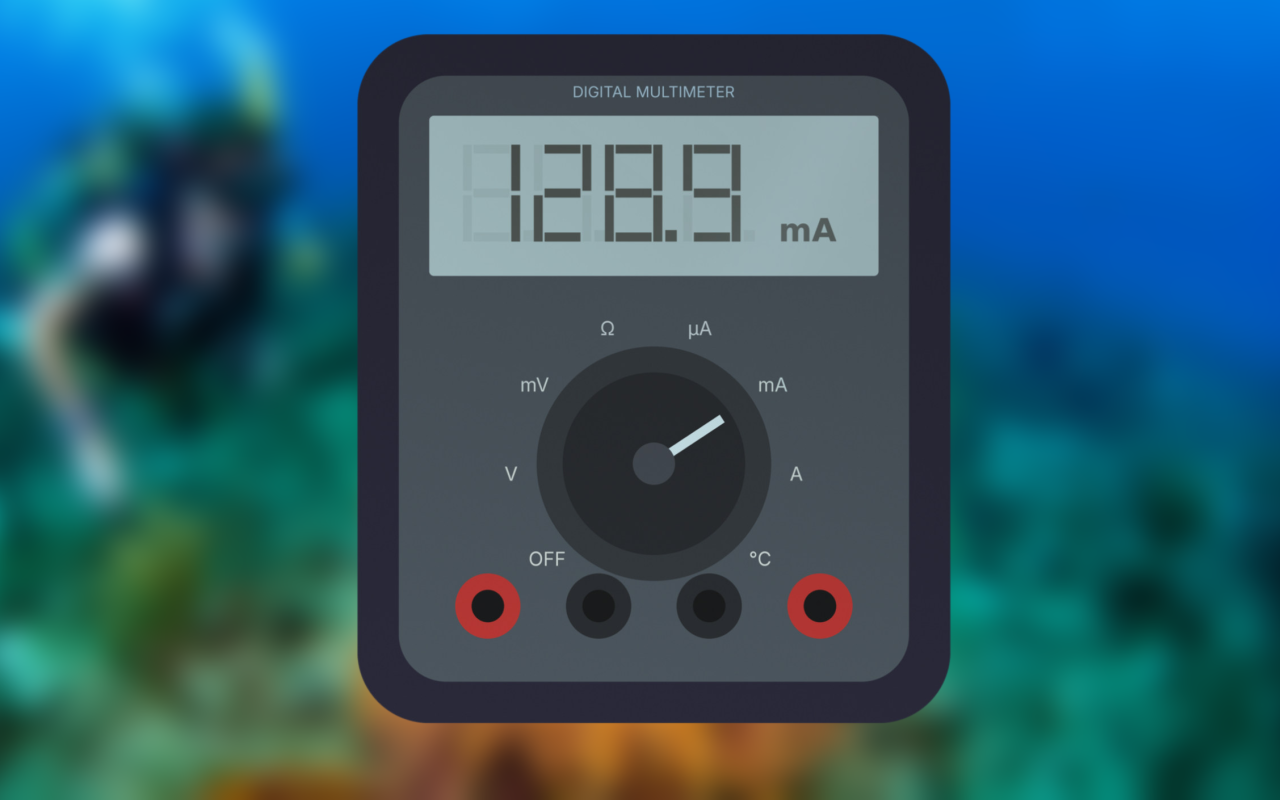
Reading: **128.9** mA
